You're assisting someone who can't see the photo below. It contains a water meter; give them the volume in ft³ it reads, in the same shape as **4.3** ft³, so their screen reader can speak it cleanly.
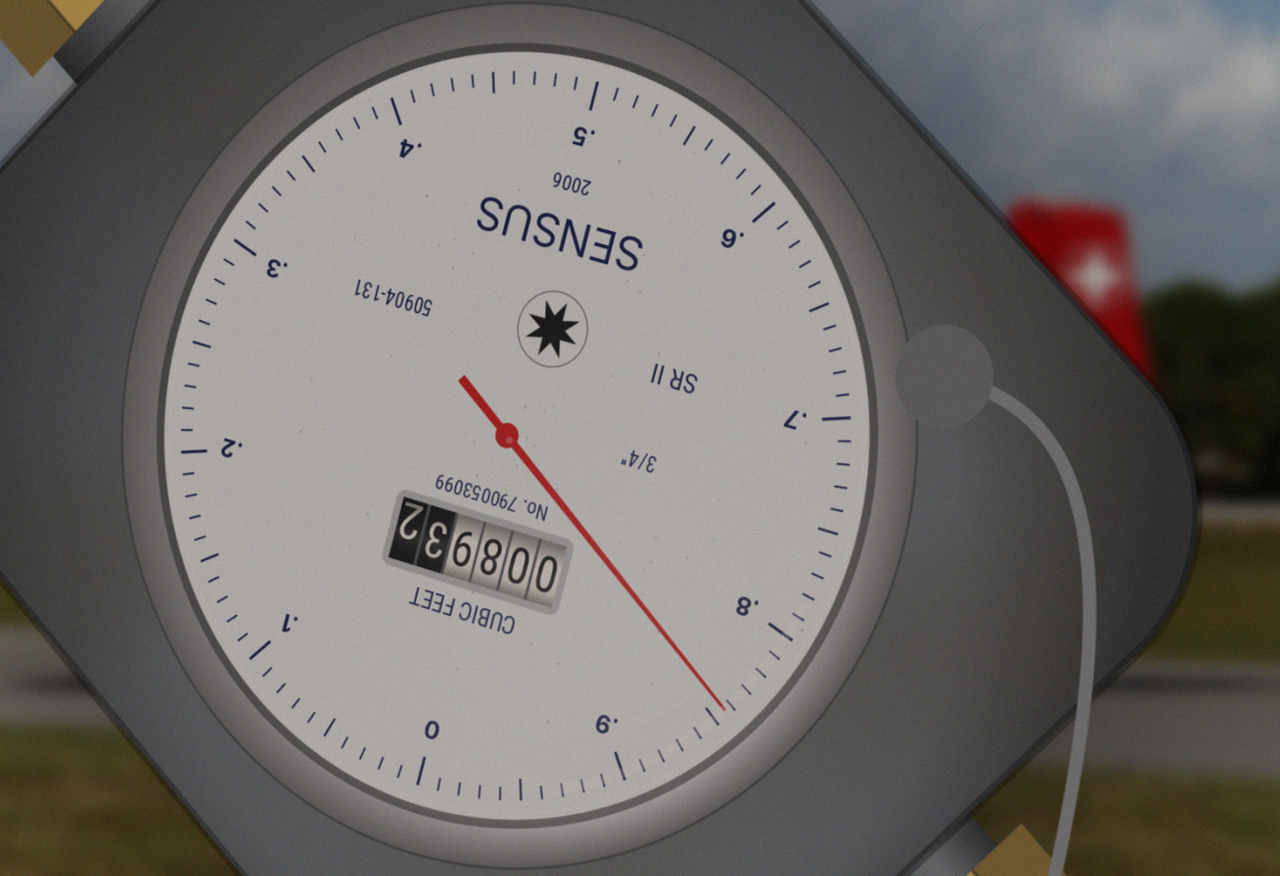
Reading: **8931.84** ft³
